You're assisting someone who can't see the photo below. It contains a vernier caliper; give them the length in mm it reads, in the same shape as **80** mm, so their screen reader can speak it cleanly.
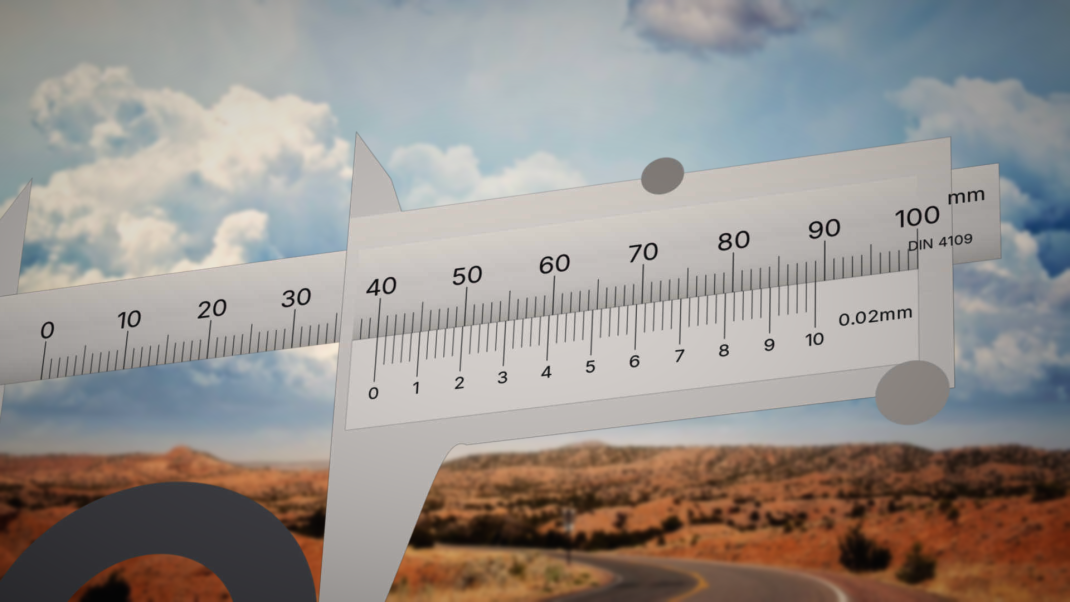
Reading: **40.0** mm
